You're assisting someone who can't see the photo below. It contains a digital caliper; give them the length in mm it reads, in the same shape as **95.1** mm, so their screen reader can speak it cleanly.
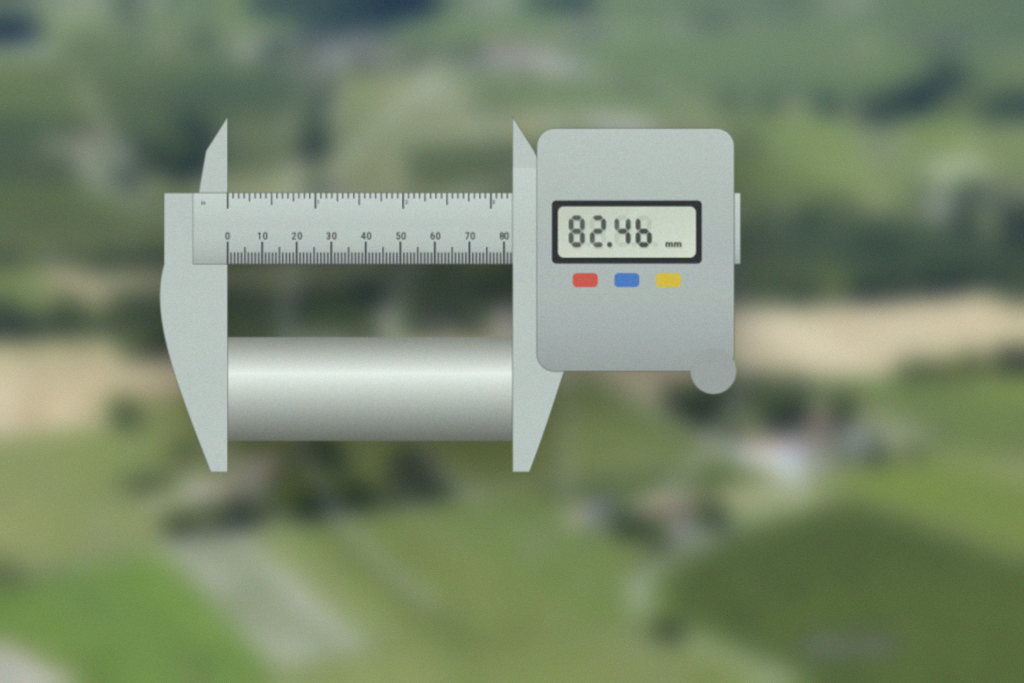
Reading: **82.46** mm
